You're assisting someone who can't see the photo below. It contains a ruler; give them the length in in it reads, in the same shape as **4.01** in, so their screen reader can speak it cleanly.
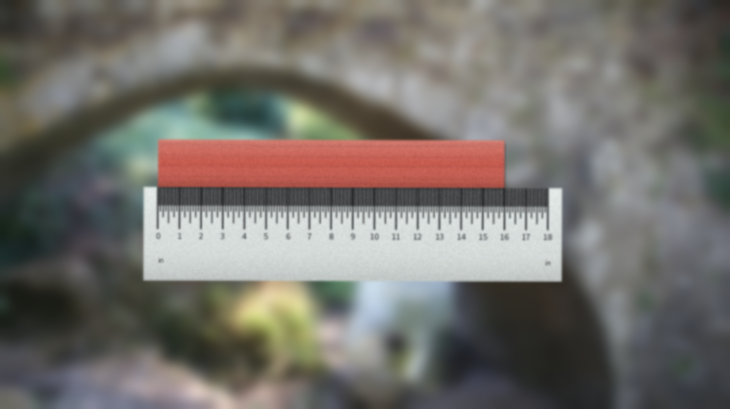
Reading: **16** in
